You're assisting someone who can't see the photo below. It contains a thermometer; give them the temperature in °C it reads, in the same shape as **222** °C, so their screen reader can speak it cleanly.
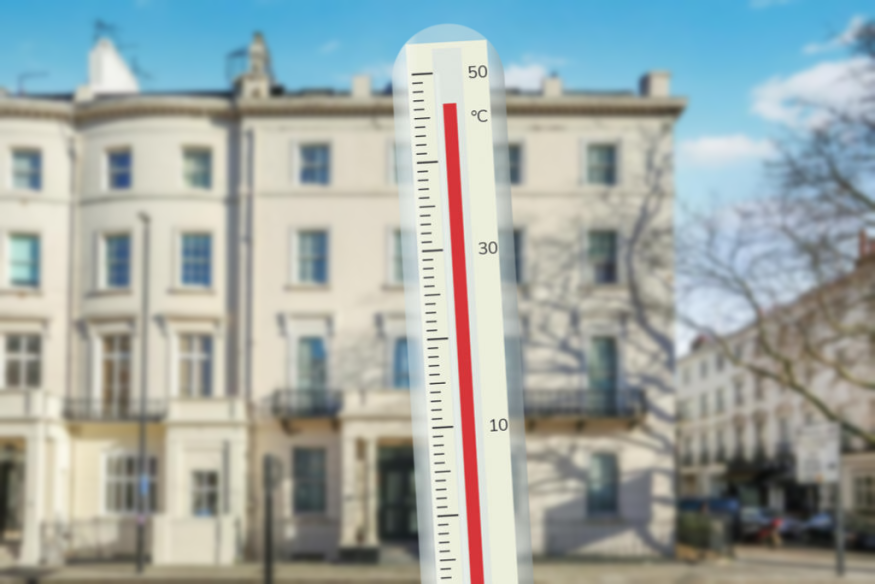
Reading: **46.5** °C
